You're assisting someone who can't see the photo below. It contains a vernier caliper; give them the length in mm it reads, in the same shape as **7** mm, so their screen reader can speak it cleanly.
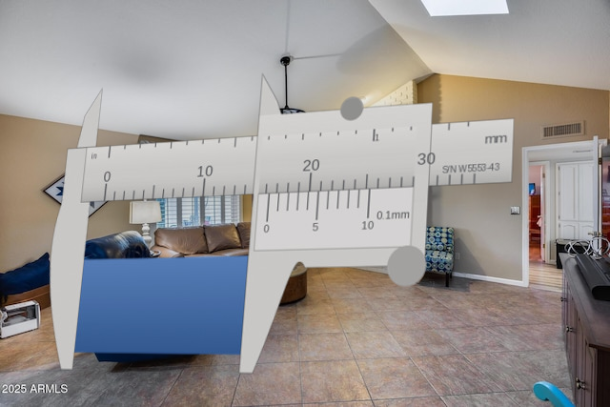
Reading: **16.3** mm
